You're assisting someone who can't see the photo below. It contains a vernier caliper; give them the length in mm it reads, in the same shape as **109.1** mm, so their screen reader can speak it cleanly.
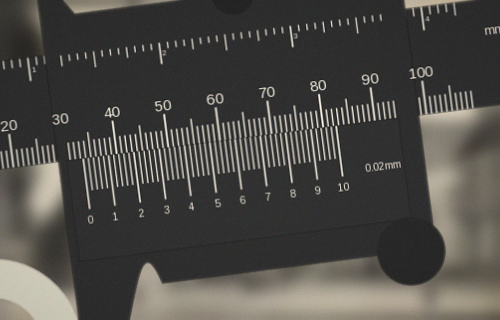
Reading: **33.5** mm
